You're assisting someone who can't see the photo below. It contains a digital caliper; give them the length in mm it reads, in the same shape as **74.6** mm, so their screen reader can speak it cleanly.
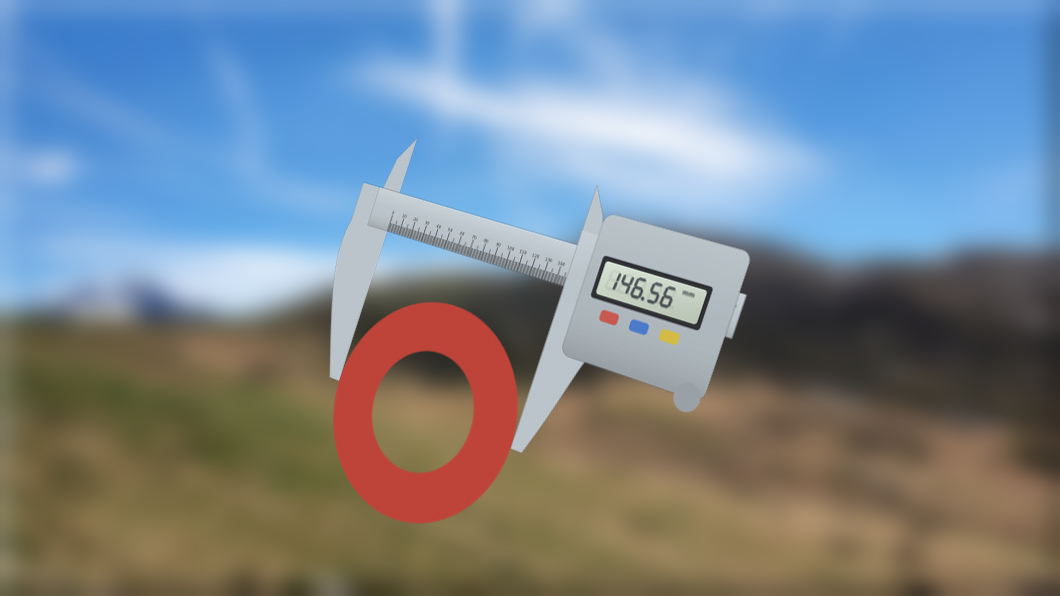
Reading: **146.56** mm
